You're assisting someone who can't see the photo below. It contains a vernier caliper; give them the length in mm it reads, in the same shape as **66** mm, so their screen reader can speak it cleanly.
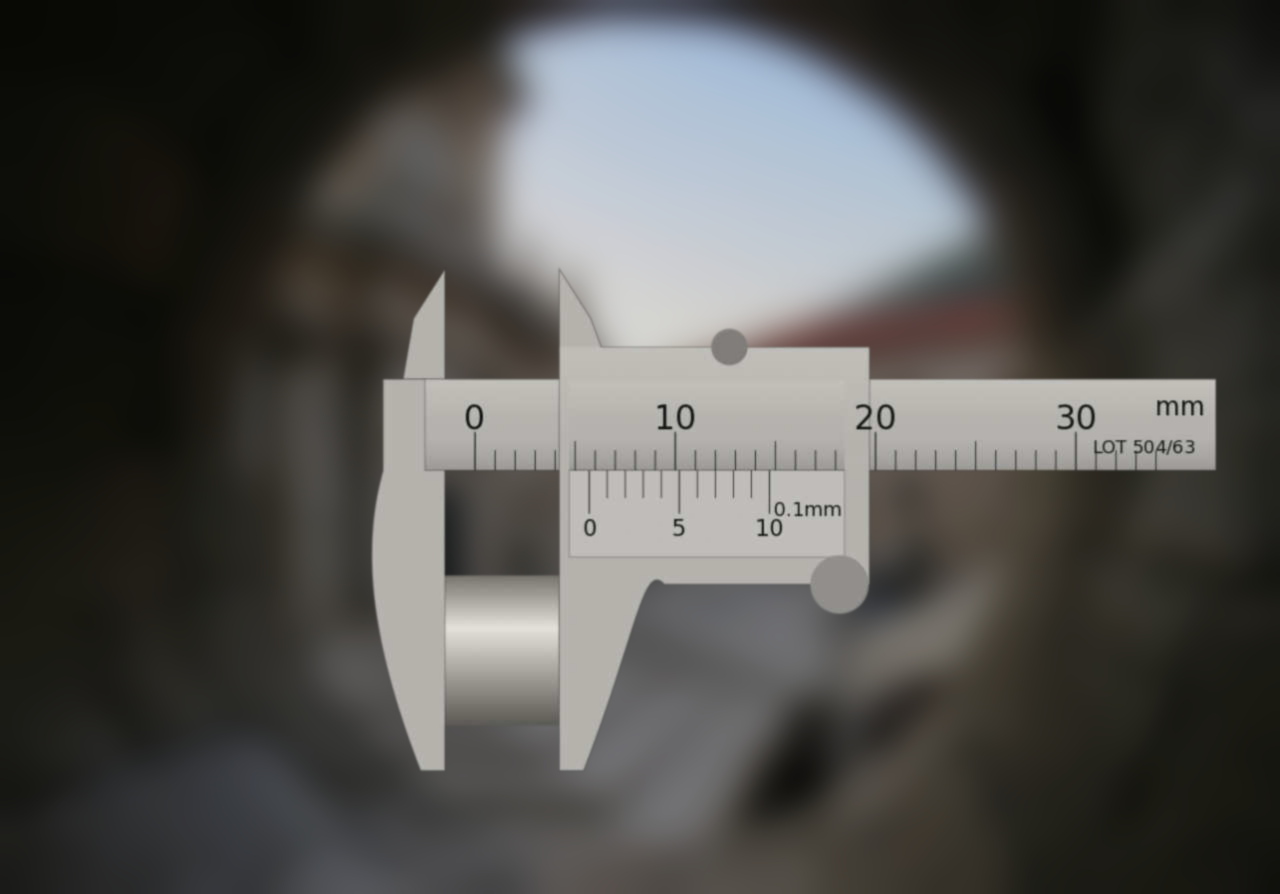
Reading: **5.7** mm
